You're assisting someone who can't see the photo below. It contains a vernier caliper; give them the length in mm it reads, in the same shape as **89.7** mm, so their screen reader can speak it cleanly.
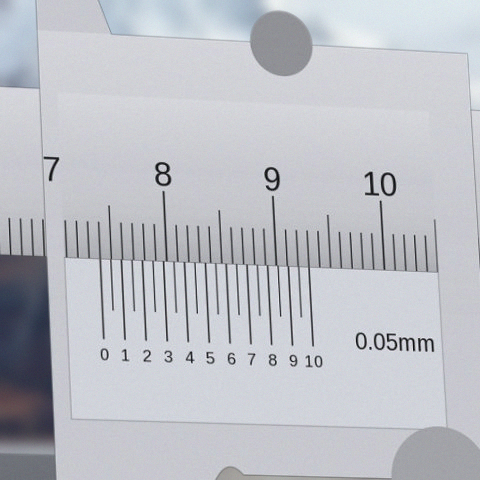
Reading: **74.0** mm
